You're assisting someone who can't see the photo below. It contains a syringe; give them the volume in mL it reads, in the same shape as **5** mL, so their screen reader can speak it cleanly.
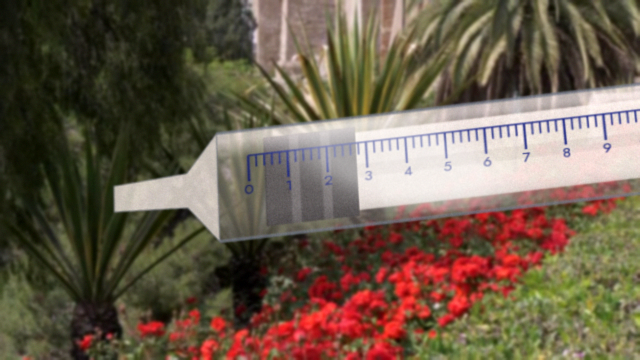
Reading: **0.4** mL
